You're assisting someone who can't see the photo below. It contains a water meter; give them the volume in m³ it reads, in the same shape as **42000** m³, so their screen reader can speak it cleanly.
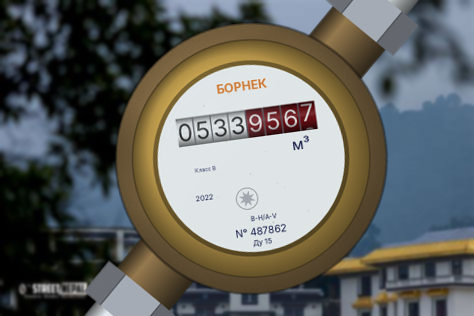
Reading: **533.9567** m³
